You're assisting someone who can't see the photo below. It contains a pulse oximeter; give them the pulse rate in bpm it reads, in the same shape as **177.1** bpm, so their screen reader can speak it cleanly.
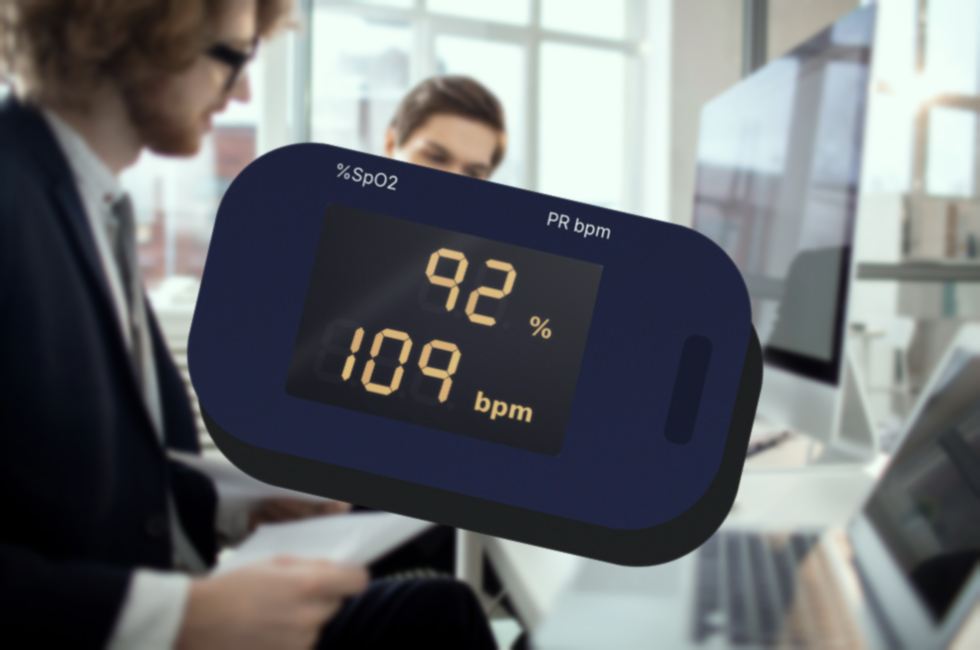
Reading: **109** bpm
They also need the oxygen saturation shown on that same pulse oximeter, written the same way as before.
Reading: **92** %
